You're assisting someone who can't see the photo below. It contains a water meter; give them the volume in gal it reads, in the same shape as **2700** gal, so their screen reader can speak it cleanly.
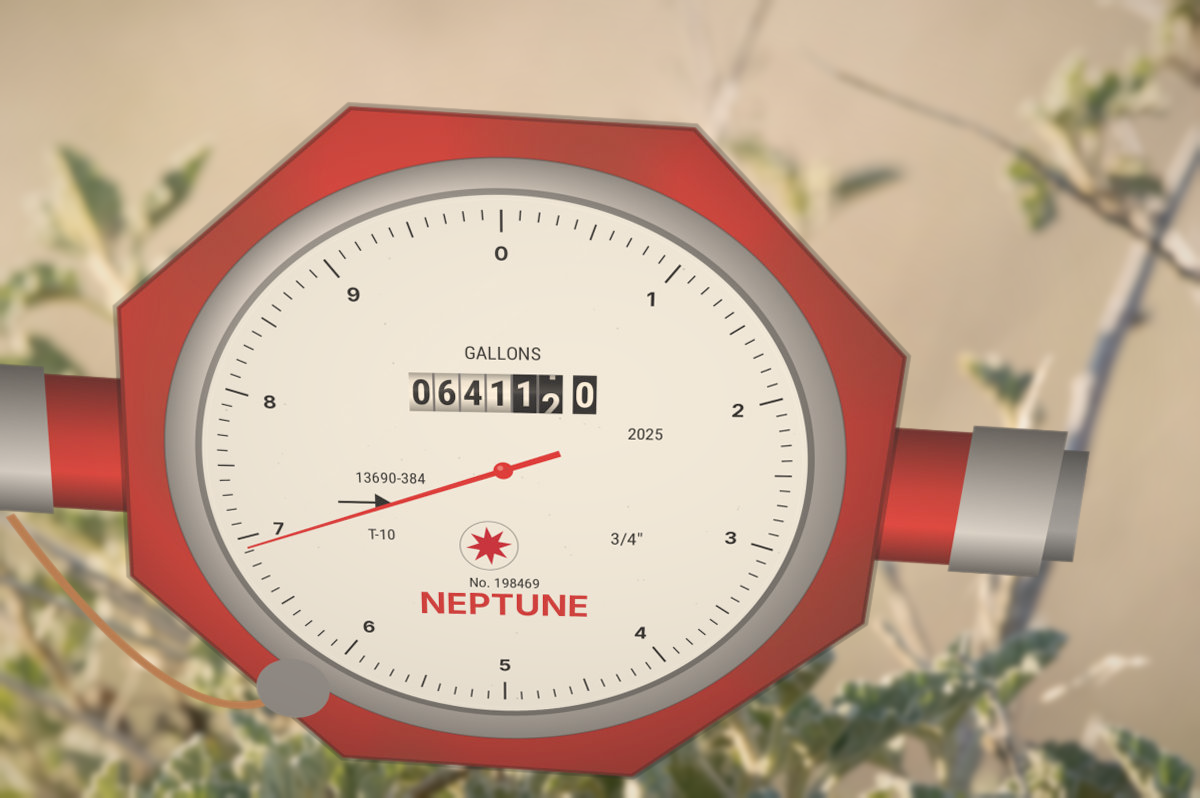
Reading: **641116.9** gal
